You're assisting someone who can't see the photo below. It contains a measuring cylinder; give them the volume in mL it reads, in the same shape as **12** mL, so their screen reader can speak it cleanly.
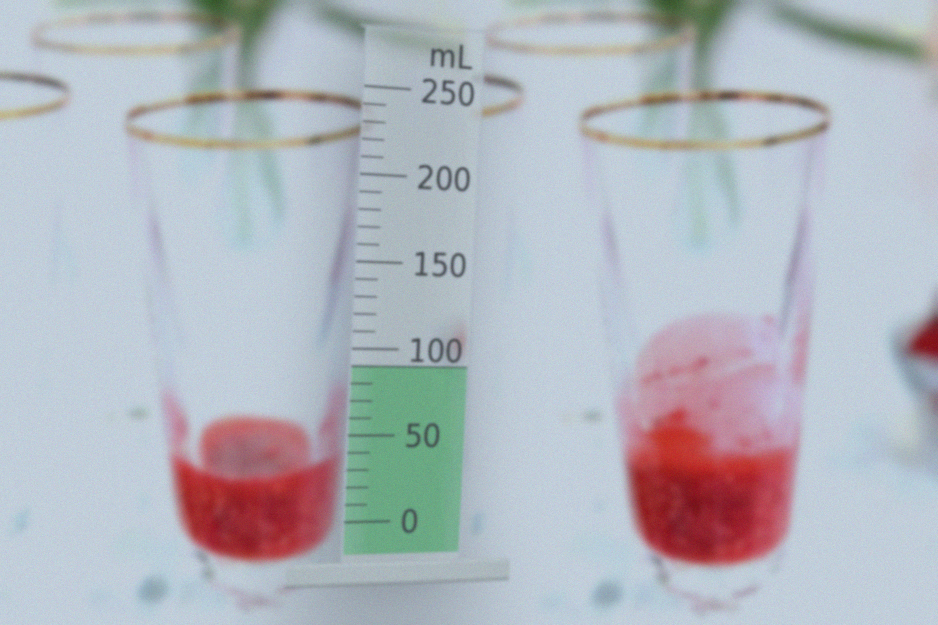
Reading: **90** mL
